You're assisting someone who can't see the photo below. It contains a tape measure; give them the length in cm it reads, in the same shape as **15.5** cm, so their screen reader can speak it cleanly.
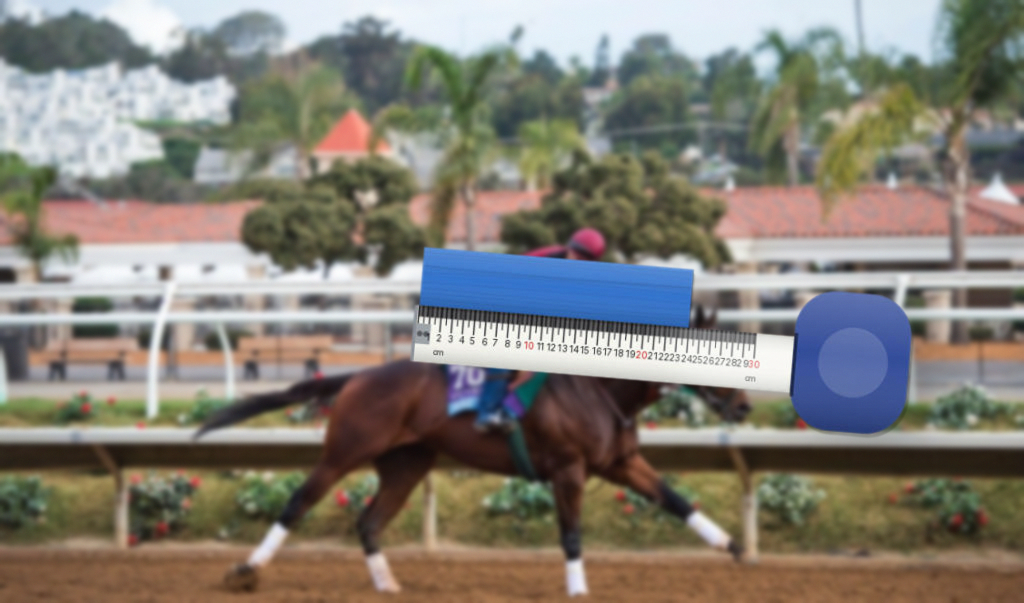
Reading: **24** cm
